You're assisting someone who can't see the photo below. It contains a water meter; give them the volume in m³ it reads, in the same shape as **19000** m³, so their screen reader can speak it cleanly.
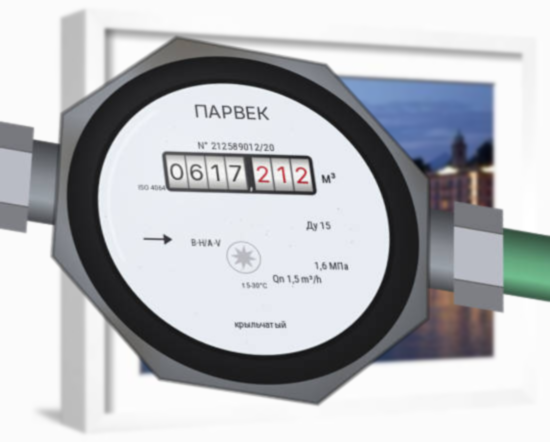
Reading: **617.212** m³
